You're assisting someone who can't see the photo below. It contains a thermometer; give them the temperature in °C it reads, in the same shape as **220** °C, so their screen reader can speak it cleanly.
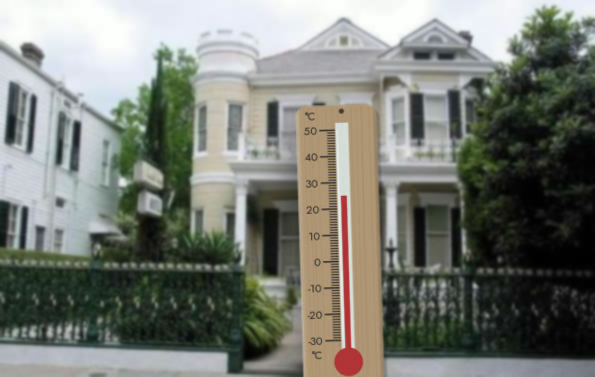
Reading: **25** °C
